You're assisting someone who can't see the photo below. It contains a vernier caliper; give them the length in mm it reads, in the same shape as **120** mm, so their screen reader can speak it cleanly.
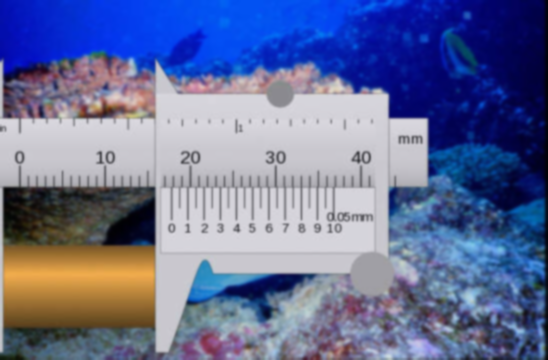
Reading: **17.8** mm
